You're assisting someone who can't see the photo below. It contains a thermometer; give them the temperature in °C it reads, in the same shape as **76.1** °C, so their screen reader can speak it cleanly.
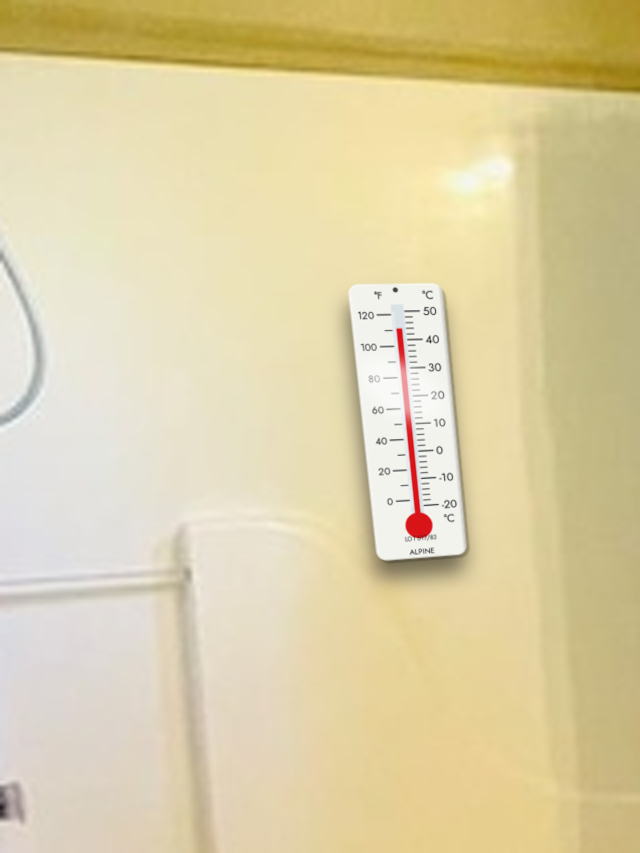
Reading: **44** °C
